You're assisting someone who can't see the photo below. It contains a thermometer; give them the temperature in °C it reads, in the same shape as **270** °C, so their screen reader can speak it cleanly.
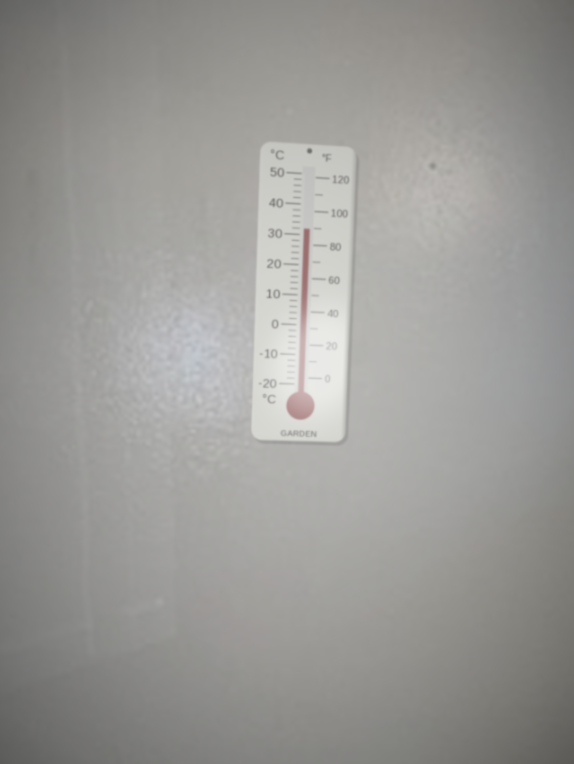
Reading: **32** °C
